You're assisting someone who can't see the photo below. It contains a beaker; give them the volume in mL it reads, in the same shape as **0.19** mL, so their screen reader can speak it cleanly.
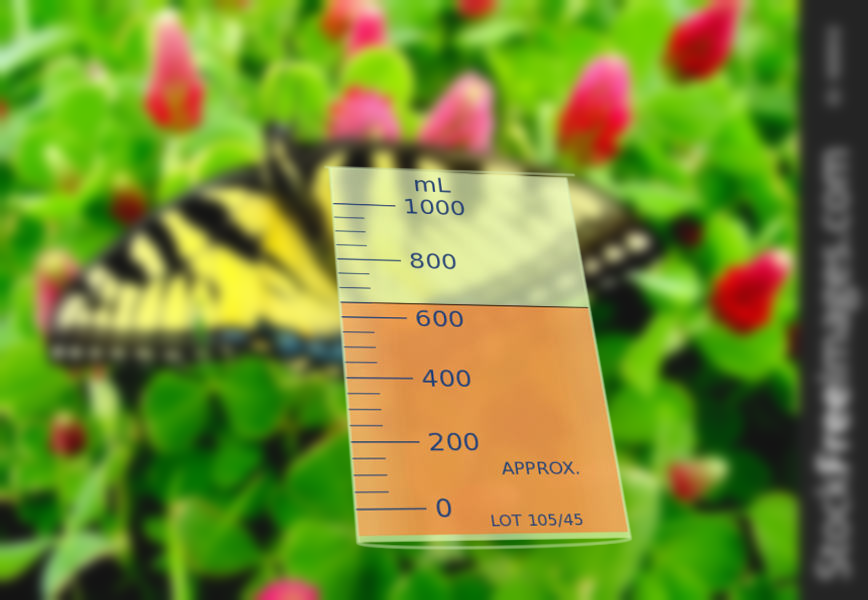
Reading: **650** mL
